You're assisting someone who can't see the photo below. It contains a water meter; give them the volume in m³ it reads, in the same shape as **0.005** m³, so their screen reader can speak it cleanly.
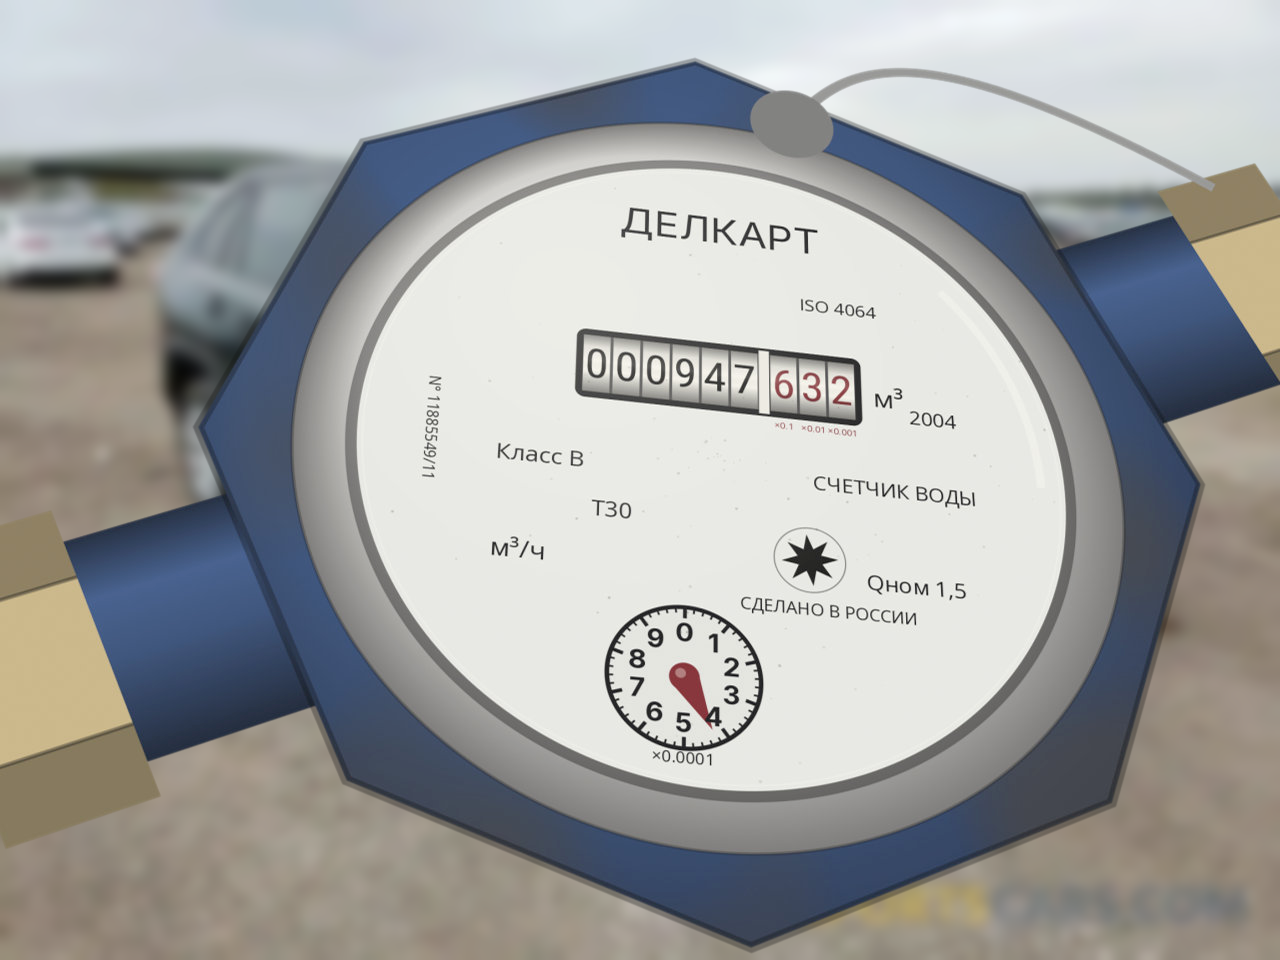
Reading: **947.6324** m³
